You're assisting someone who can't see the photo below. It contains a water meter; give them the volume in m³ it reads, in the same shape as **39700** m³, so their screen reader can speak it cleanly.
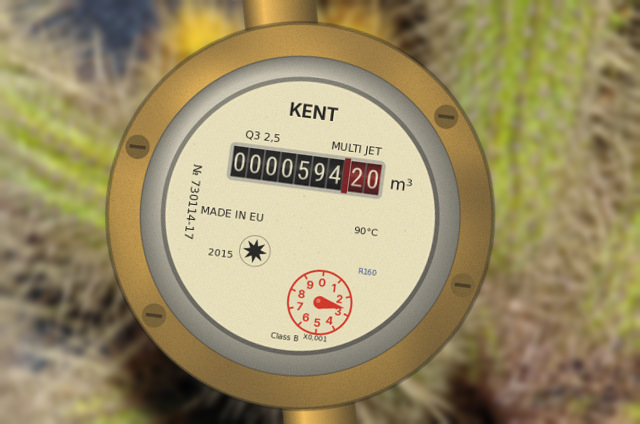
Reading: **594.202** m³
